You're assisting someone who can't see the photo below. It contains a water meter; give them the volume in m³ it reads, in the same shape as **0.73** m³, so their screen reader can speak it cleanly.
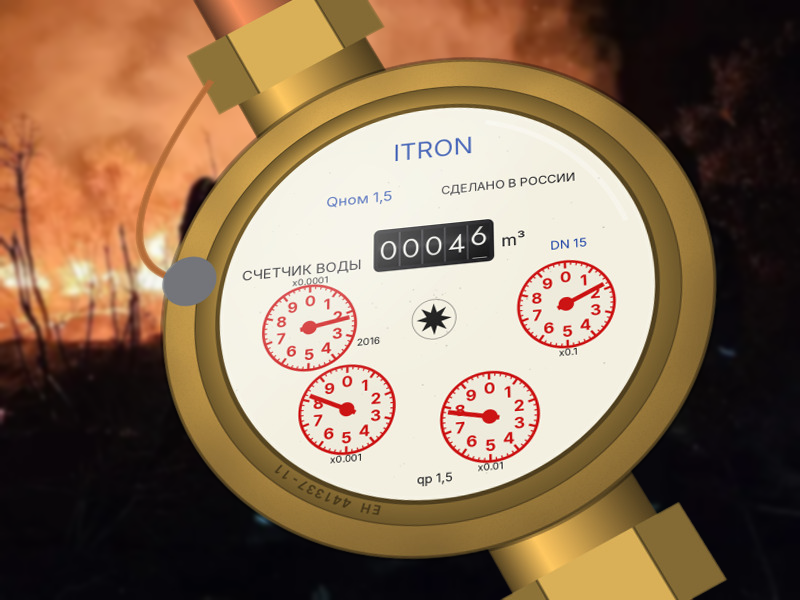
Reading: **46.1782** m³
